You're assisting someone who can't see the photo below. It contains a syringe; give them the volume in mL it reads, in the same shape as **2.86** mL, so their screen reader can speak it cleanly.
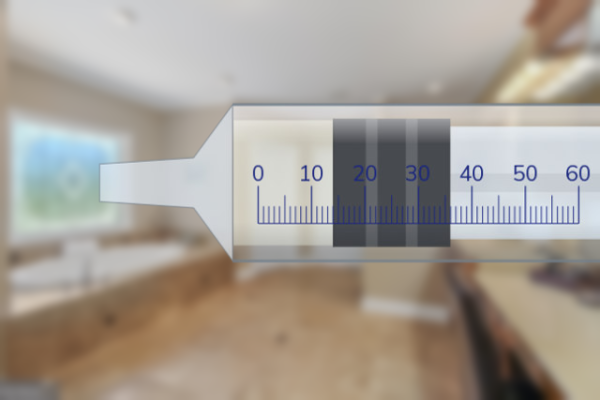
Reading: **14** mL
